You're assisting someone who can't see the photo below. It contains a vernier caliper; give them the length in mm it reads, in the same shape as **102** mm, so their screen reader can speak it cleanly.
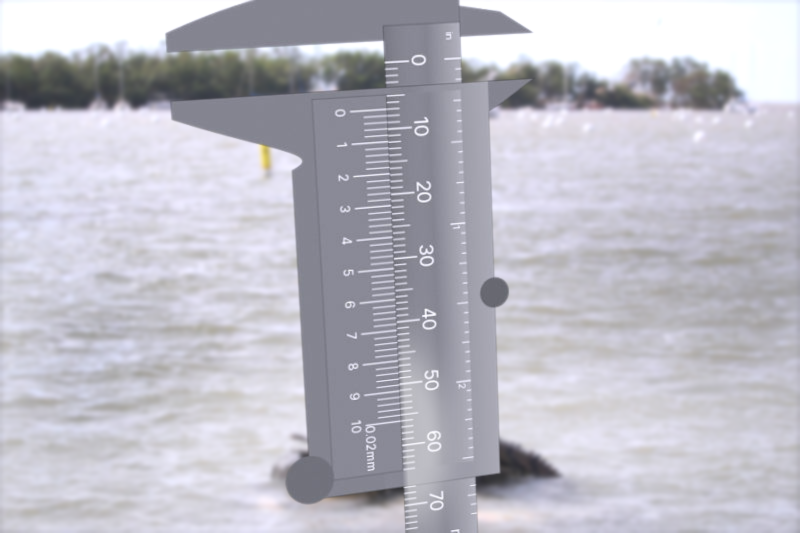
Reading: **7.0** mm
